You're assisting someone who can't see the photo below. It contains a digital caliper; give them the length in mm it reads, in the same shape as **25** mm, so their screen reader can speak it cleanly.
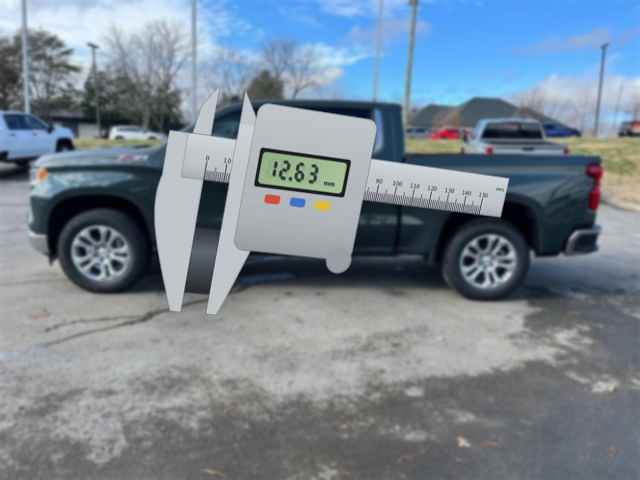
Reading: **12.63** mm
